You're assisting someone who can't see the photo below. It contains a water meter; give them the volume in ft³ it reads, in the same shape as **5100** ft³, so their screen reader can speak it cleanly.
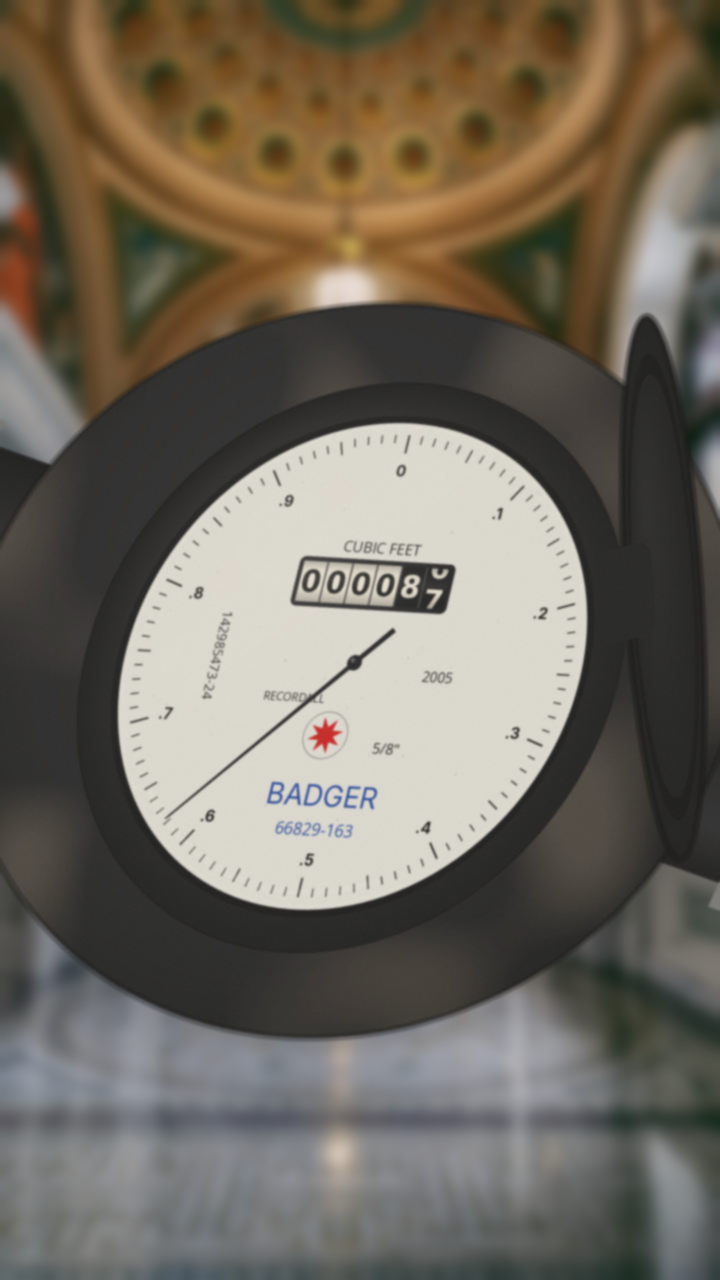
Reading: **86.62** ft³
